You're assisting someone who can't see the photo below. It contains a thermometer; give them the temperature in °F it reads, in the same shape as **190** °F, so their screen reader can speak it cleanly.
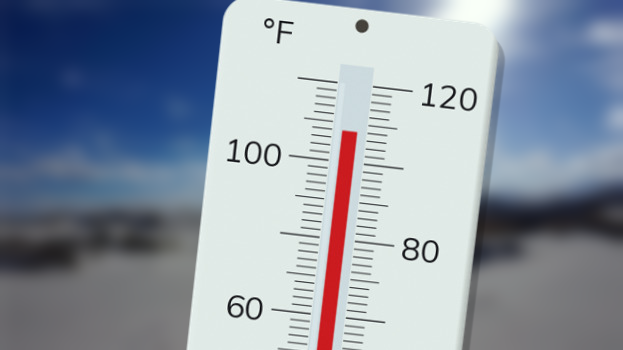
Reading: **108** °F
